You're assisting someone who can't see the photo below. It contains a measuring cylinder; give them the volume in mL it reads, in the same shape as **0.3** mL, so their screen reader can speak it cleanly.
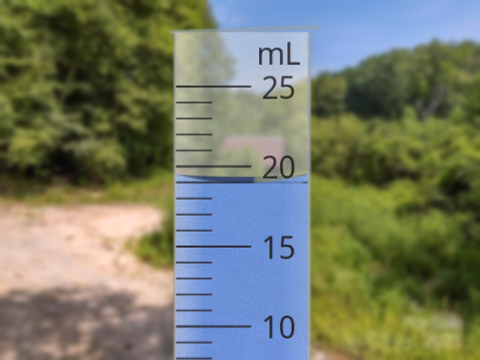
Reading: **19** mL
